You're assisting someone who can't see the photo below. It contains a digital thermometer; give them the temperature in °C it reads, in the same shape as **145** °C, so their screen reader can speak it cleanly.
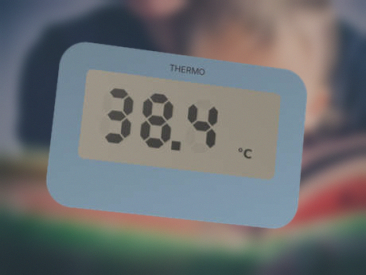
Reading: **38.4** °C
